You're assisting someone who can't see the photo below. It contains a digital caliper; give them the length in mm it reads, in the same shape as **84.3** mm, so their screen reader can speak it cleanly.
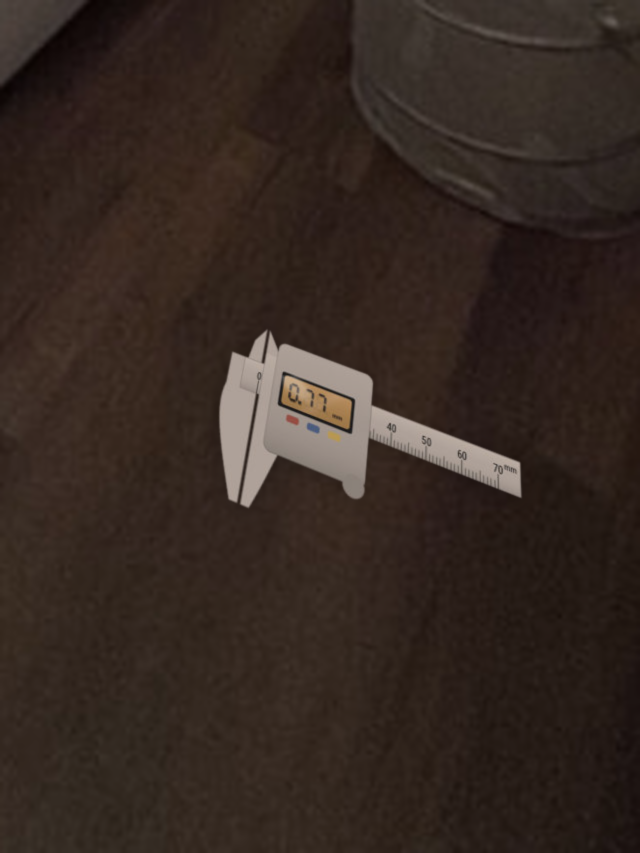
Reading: **0.77** mm
